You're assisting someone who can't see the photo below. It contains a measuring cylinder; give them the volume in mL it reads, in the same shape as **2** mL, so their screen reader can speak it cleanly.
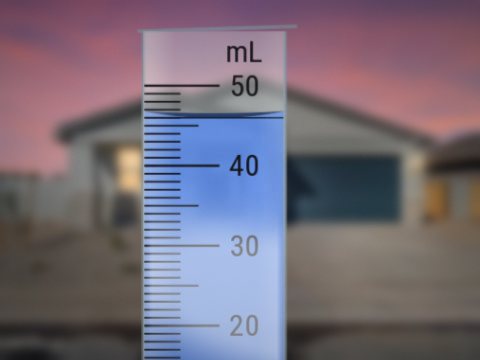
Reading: **46** mL
